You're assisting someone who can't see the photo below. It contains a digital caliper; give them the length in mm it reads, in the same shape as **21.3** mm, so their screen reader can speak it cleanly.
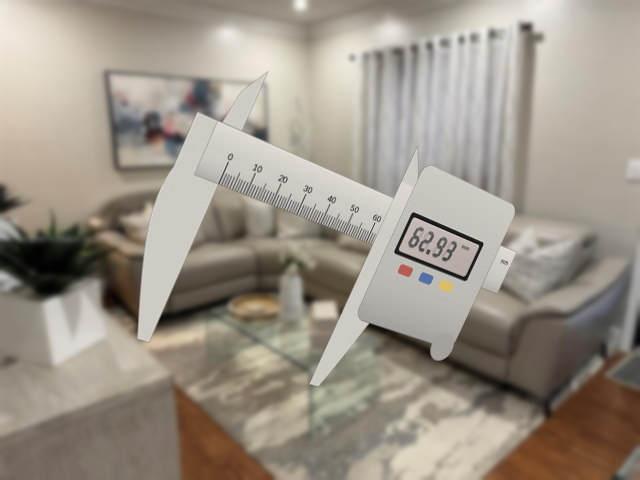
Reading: **62.93** mm
